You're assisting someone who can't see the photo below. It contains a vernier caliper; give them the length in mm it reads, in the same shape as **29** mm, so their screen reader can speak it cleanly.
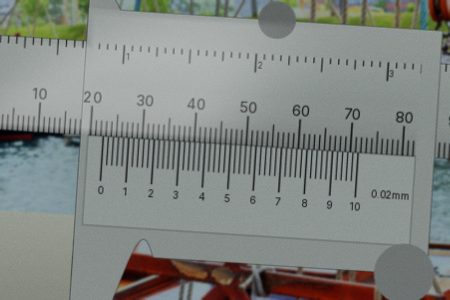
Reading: **22.5** mm
